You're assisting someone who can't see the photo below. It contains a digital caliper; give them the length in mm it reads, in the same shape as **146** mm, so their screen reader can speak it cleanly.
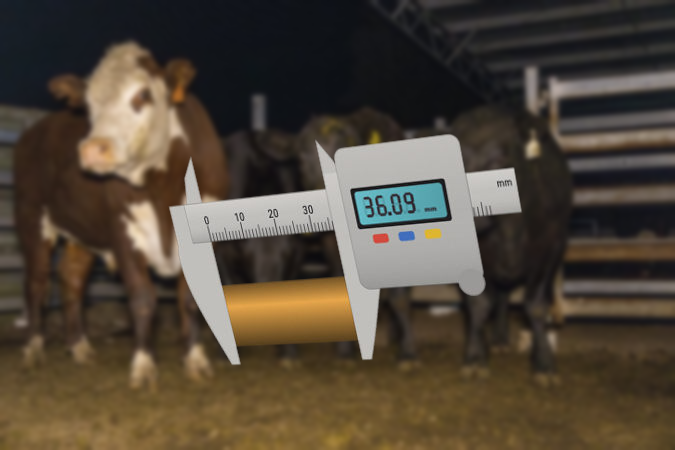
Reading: **36.09** mm
